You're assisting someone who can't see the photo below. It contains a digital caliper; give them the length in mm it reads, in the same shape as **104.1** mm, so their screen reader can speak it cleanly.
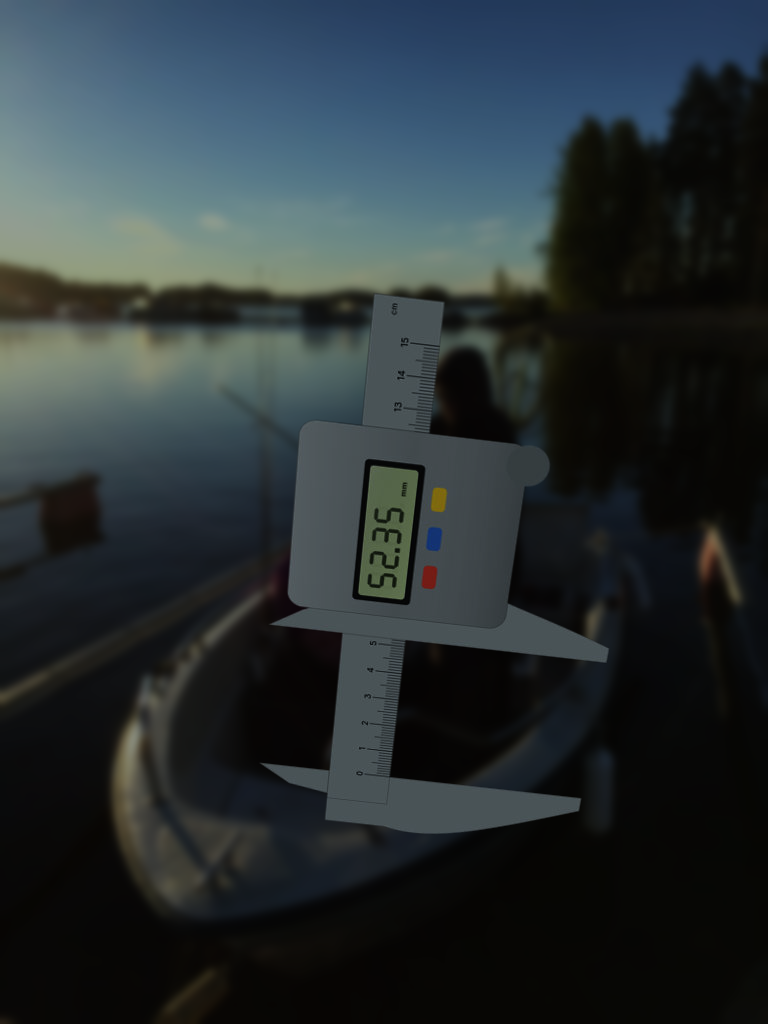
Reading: **52.35** mm
